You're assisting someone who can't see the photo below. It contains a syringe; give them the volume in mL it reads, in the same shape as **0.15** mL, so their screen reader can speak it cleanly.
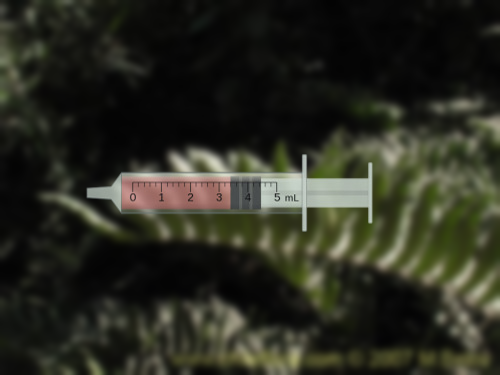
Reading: **3.4** mL
